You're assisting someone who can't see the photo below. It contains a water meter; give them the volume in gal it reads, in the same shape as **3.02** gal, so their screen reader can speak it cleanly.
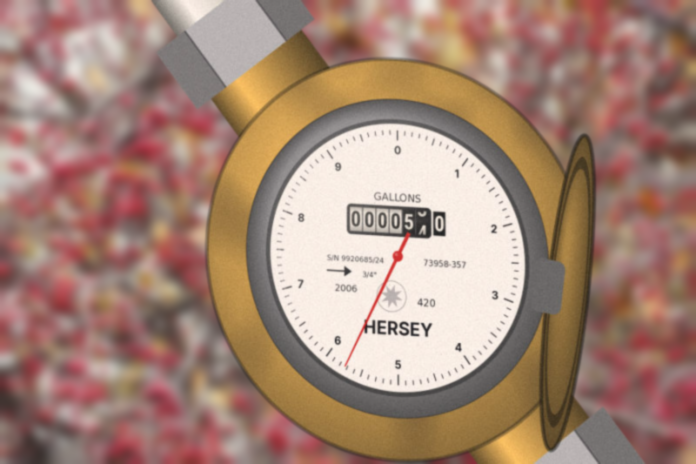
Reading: **535.7** gal
